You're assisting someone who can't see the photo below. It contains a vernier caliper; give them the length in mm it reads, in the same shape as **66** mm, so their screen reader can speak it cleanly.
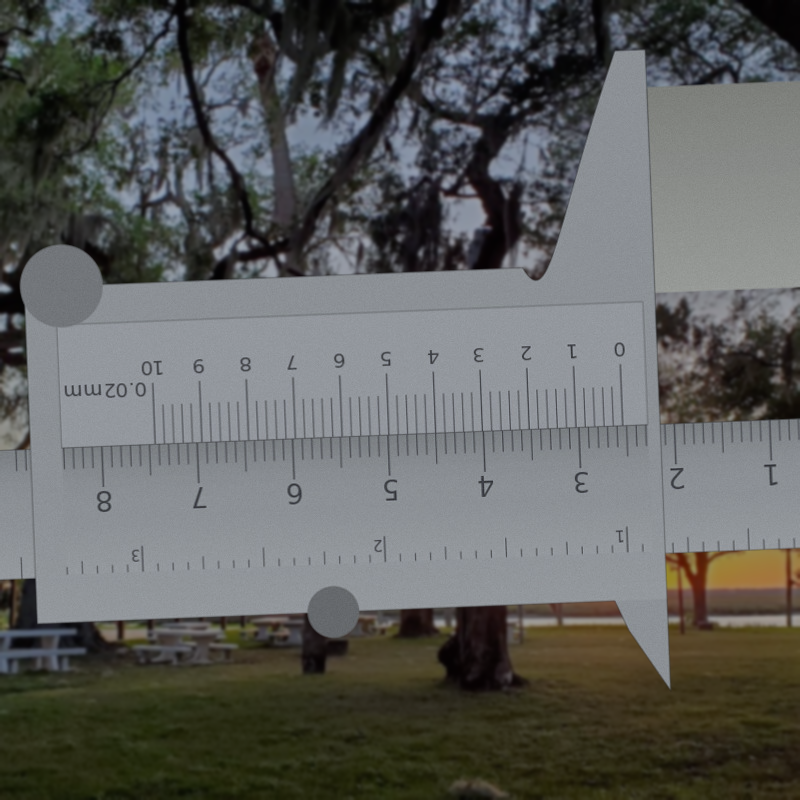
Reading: **25.4** mm
